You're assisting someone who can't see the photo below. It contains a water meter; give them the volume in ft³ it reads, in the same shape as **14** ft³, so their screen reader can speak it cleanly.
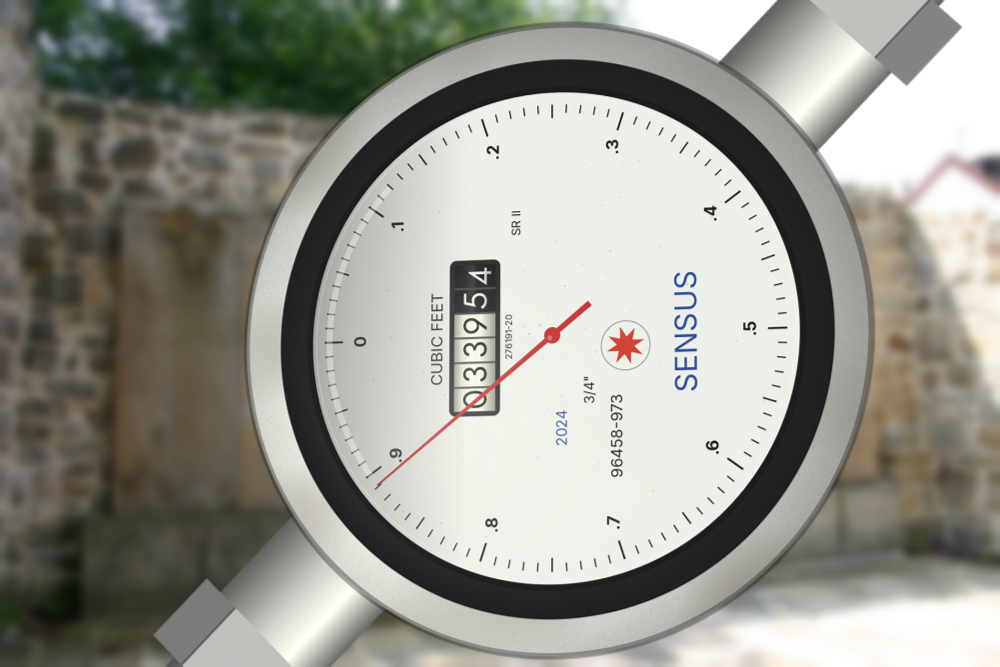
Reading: **33953.89** ft³
